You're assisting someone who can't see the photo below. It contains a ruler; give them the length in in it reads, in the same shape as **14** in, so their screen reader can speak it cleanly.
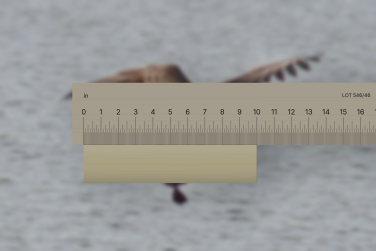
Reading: **10** in
